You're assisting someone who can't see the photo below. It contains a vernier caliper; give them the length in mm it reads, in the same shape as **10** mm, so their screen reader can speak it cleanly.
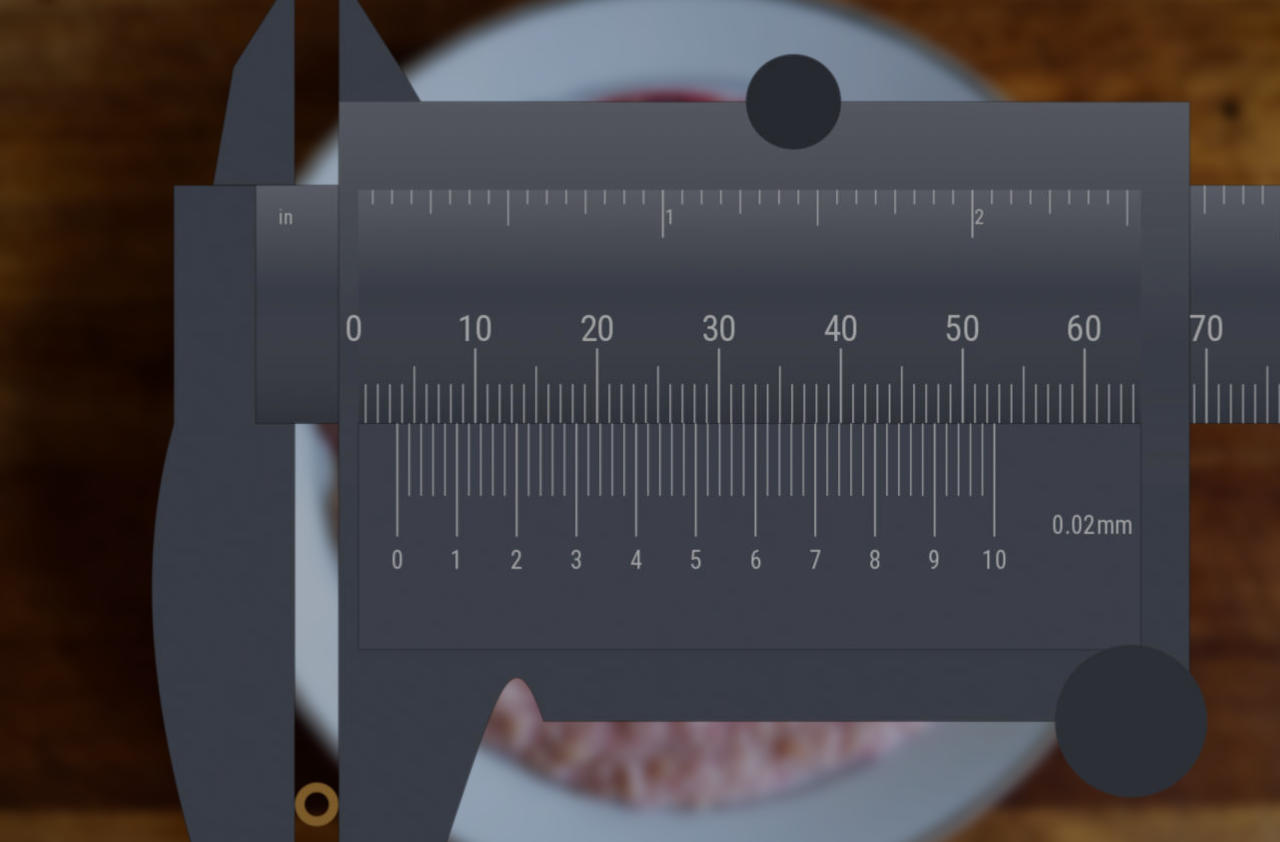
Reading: **3.6** mm
